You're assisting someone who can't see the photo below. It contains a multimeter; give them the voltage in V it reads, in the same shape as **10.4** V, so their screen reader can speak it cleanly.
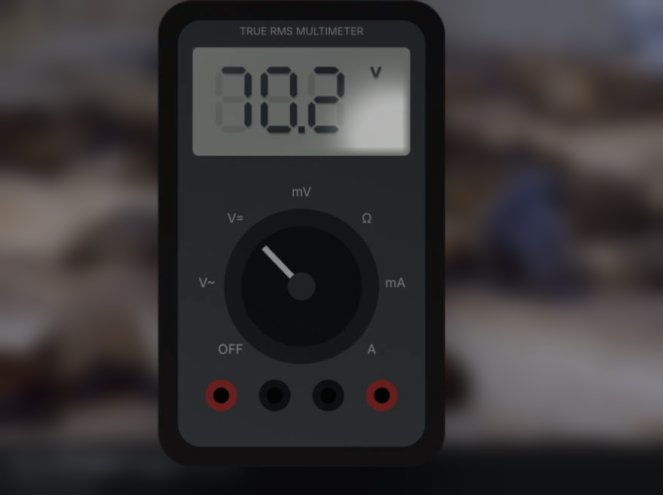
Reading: **70.2** V
